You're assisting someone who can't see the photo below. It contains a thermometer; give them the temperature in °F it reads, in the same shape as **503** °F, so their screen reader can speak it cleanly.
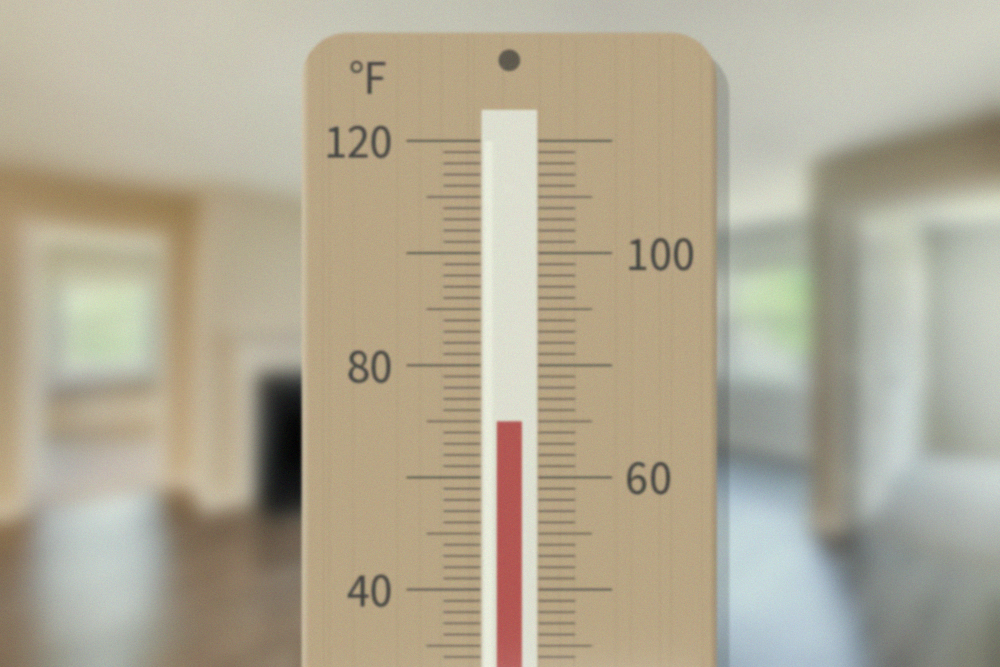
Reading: **70** °F
